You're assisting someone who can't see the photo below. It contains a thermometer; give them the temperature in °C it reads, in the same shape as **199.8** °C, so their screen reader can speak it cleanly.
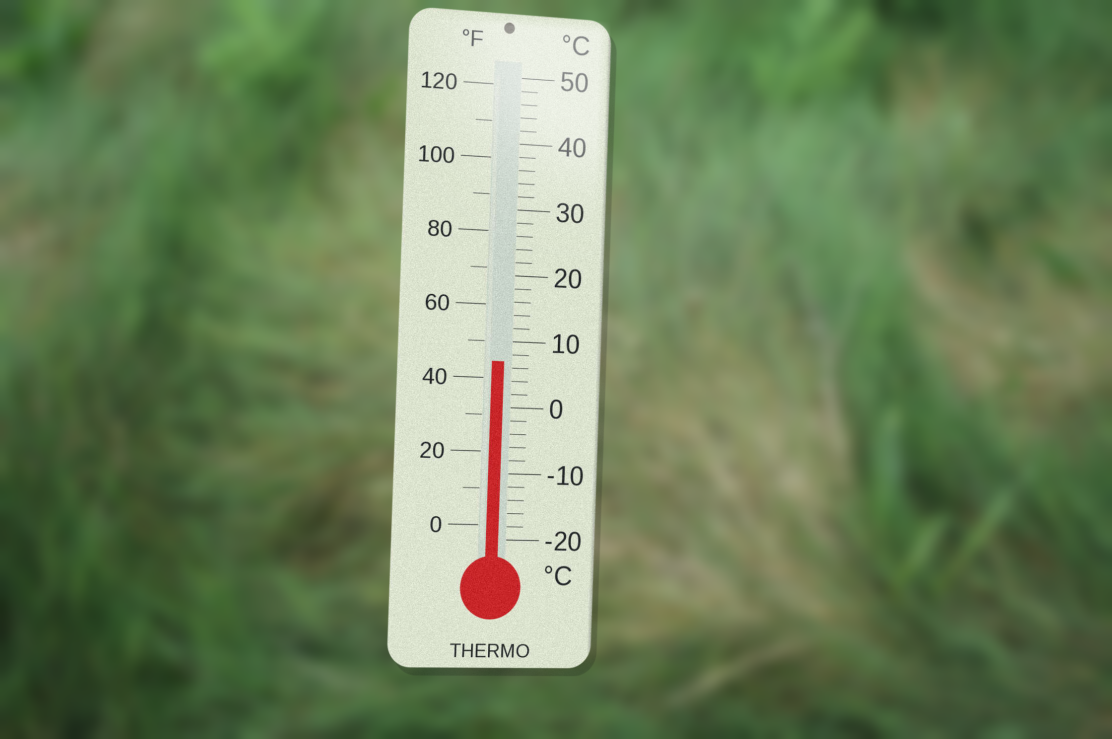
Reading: **7** °C
